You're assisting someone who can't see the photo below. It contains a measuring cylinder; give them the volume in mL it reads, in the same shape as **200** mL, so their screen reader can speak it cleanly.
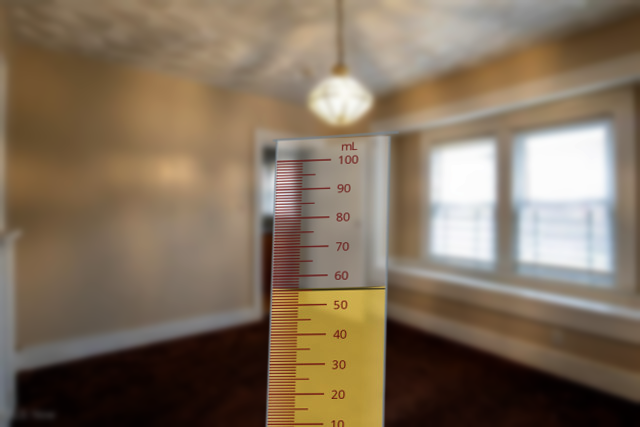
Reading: **55** mL
